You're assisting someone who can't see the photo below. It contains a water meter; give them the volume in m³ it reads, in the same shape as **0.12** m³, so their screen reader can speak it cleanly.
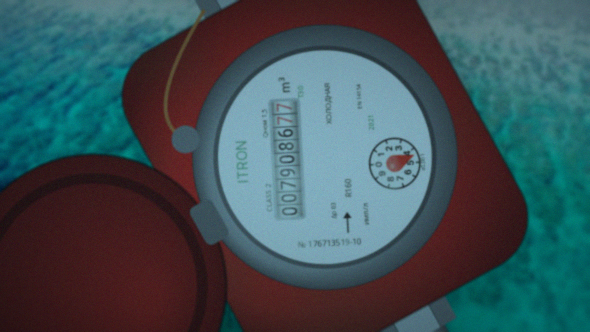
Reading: **79086.774** m³
